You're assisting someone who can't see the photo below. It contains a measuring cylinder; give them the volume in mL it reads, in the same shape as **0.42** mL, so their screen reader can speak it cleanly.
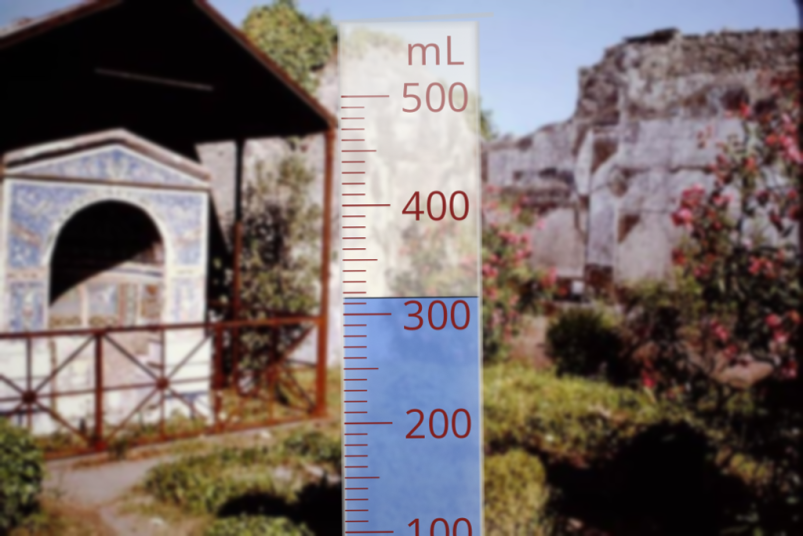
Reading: **315** mL
